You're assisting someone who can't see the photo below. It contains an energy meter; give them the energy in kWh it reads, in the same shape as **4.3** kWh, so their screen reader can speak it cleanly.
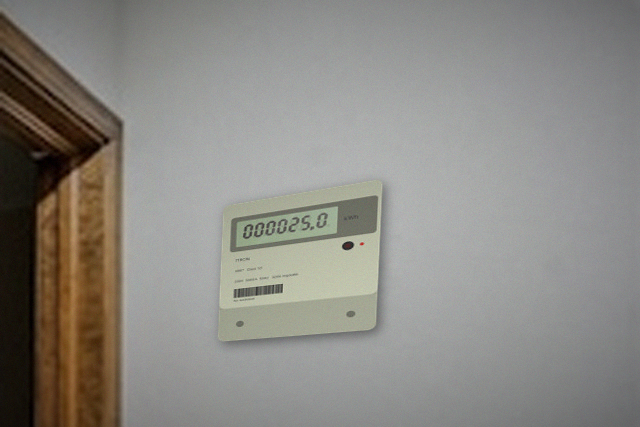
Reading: **25.0** kWh
